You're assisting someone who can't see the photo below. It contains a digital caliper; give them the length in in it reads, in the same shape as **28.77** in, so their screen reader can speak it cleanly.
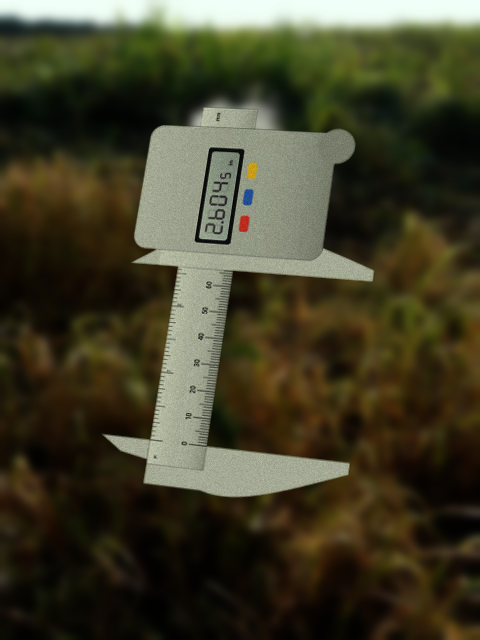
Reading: **2.6045** in
